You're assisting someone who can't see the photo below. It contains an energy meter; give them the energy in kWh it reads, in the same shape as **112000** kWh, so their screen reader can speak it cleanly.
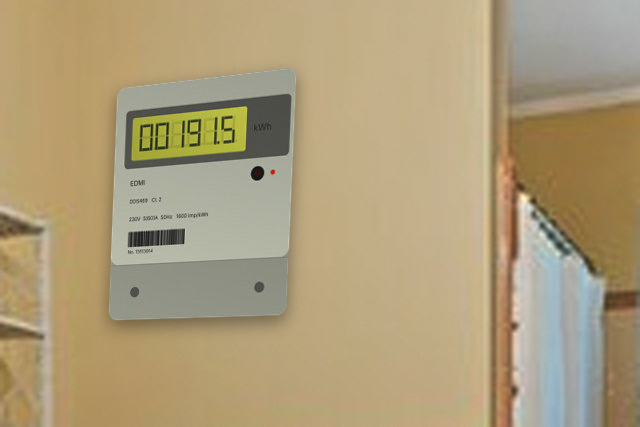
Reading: **191.5** kWh
